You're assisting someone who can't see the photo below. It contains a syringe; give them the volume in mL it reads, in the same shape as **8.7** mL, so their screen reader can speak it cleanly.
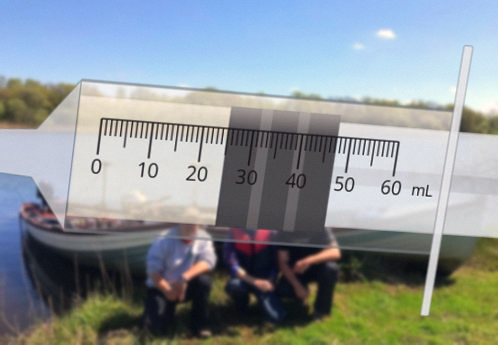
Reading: **25** mL
